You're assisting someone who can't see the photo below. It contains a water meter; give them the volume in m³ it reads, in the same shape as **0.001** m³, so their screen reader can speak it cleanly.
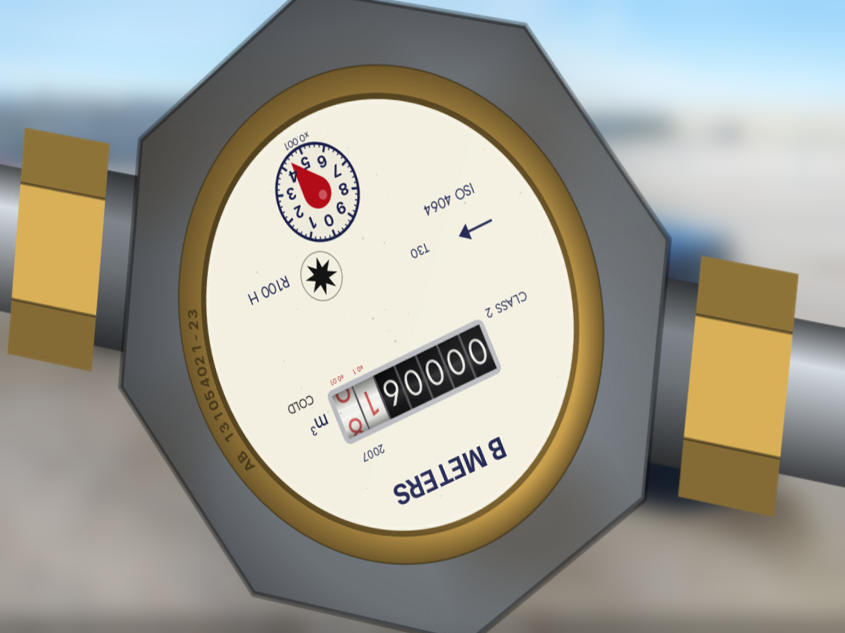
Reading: **6.184** m³
